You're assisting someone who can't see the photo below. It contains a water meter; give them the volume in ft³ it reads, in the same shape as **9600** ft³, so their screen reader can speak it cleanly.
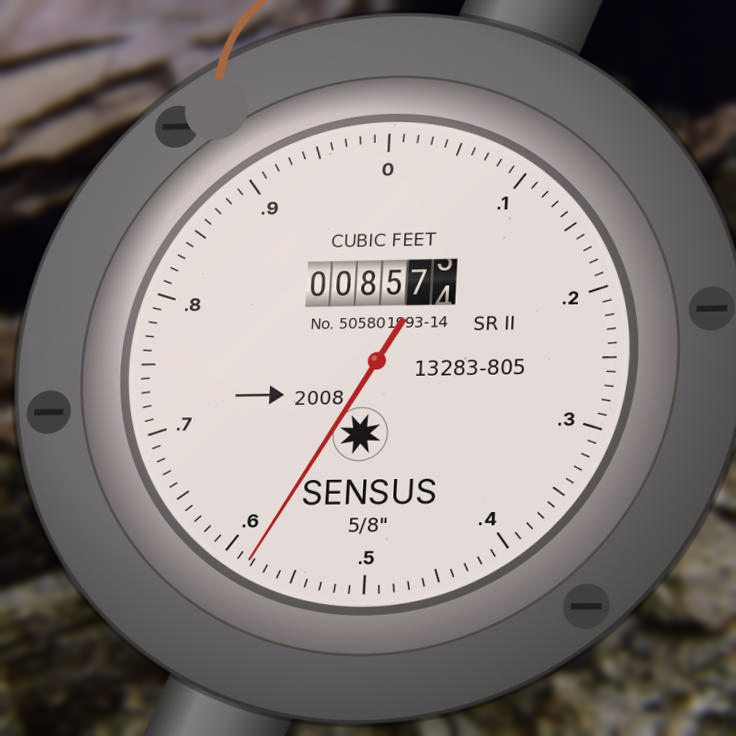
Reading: **8573.58** ft³
